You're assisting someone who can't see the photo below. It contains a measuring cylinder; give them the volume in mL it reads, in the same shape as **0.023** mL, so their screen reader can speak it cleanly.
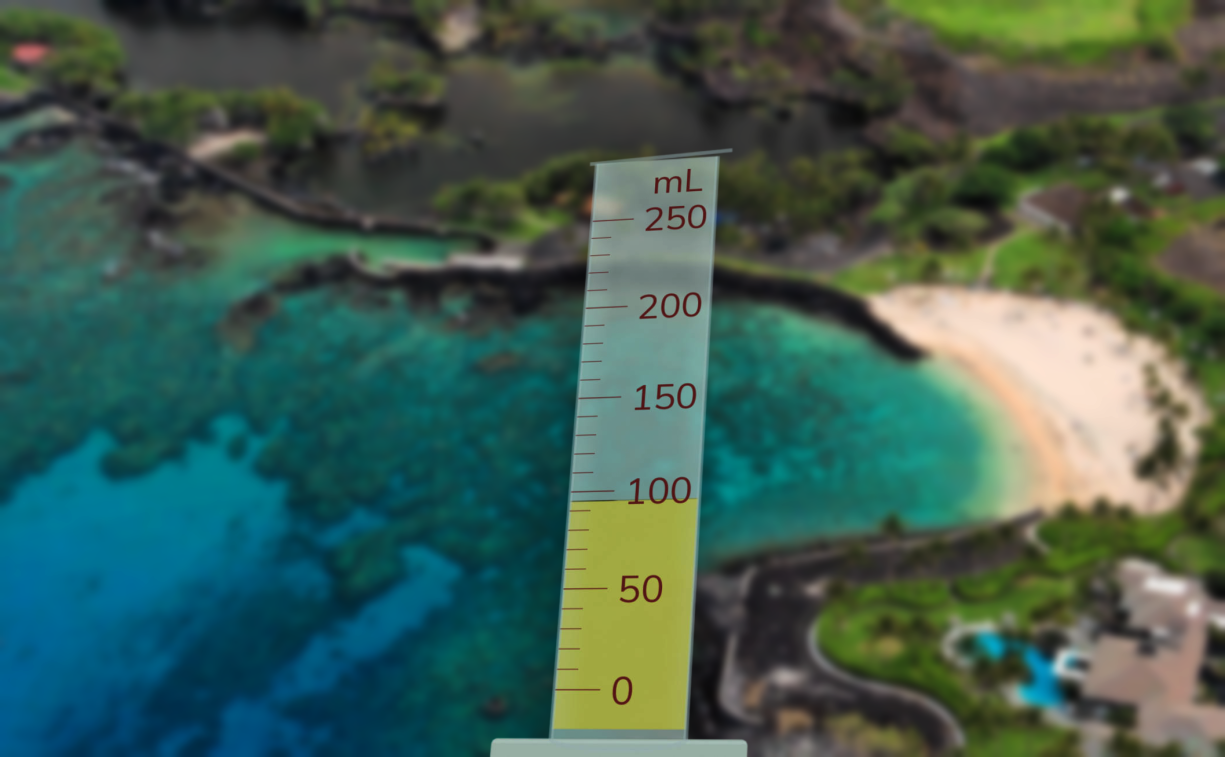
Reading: **95** mL
